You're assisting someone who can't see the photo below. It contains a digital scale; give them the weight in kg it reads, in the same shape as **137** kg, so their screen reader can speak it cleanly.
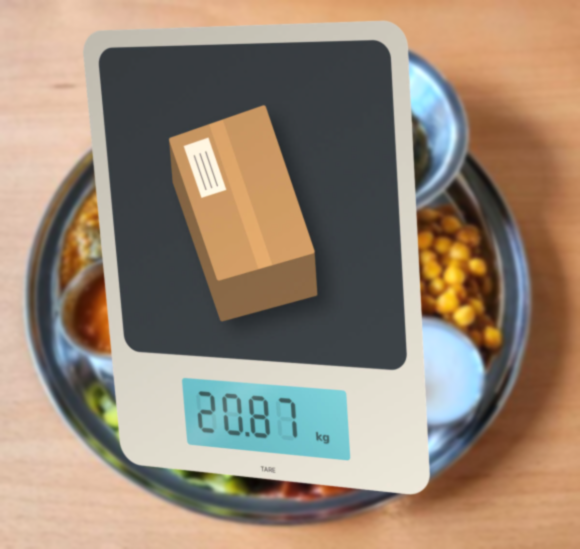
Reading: **20.87** kg
